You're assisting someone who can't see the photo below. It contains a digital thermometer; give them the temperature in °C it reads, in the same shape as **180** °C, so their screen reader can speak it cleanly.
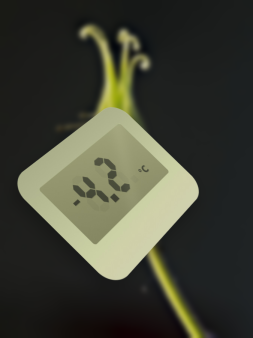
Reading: **-4.2** °C
